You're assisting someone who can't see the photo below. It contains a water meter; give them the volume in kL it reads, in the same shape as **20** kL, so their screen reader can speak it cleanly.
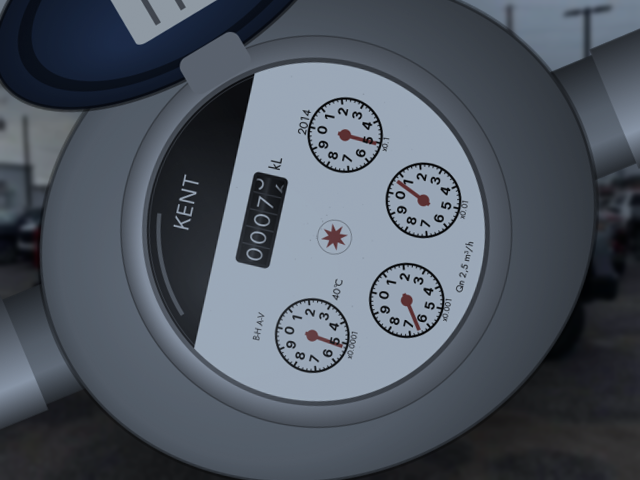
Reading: **75.5065** kL
